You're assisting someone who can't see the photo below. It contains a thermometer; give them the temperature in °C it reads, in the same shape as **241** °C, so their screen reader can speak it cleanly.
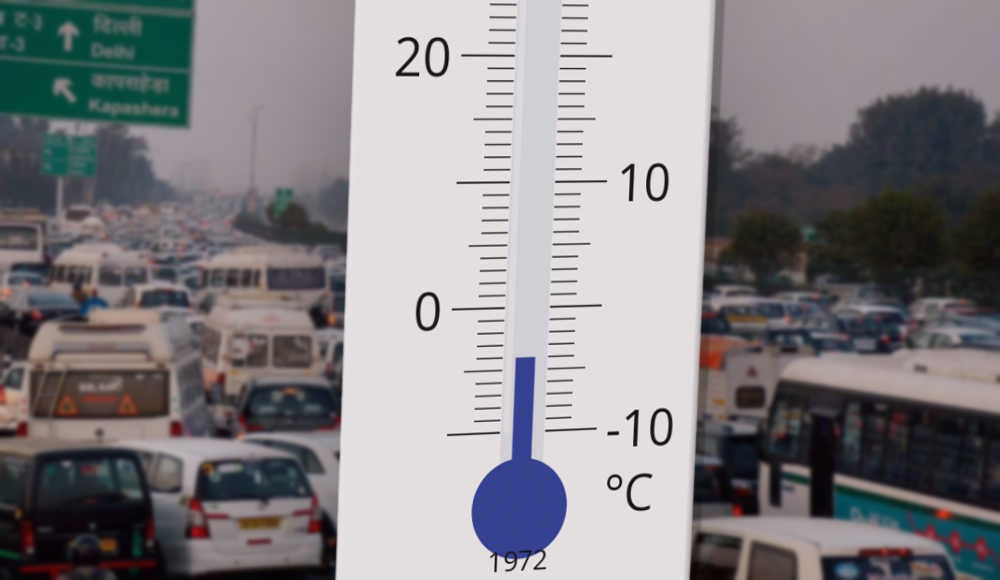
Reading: **-4** °C
